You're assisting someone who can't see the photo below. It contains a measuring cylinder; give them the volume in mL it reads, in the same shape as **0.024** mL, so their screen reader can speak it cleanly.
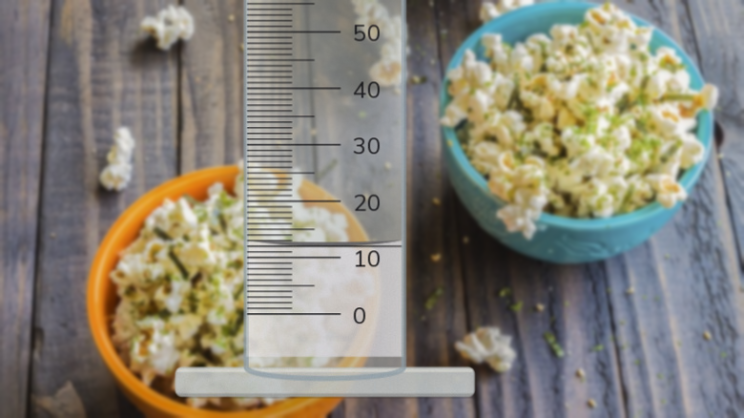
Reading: **12** mL
